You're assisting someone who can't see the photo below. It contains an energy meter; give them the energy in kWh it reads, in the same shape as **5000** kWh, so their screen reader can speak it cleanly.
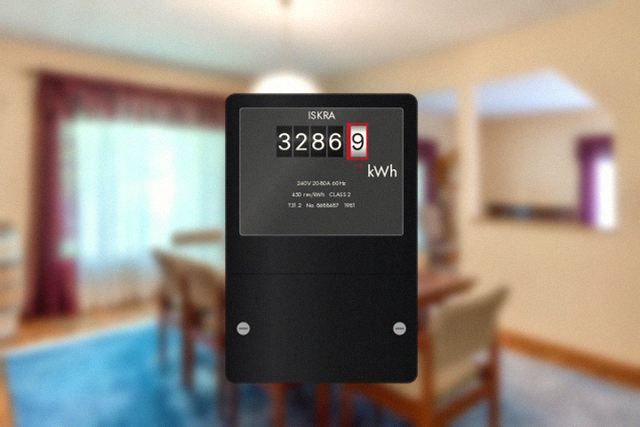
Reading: **3286.9** kWh
